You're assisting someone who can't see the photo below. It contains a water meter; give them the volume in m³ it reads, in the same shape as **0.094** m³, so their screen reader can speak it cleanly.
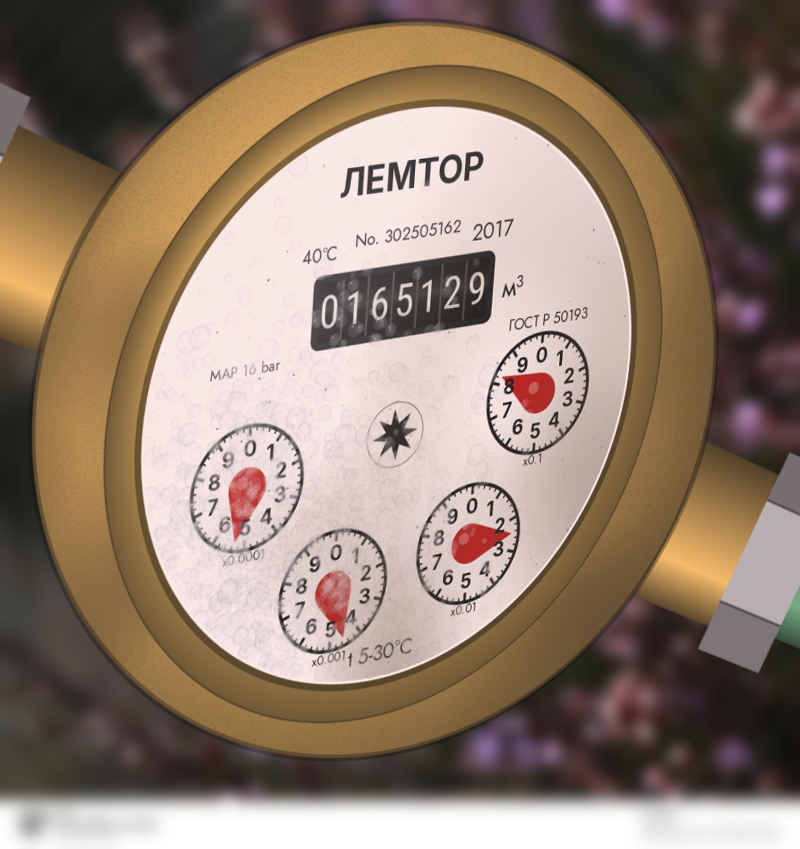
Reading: **165129.8245** m³
